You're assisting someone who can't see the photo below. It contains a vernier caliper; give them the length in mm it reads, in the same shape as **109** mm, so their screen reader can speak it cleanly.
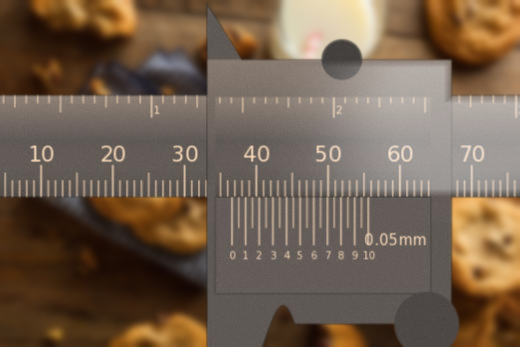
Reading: **36.6** mm
